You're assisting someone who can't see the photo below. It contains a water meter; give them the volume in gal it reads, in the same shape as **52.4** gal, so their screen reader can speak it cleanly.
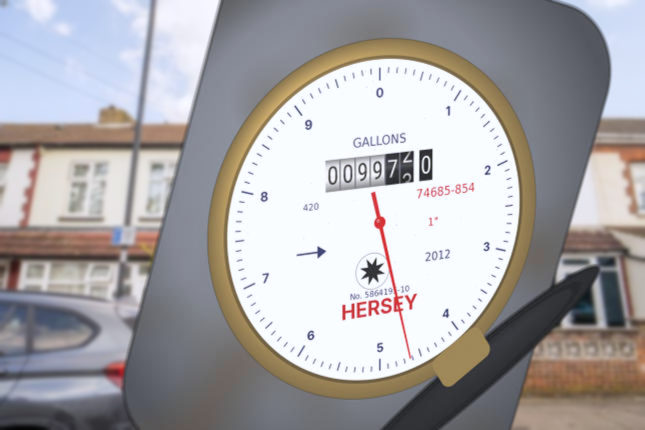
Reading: **99724.6** gal
